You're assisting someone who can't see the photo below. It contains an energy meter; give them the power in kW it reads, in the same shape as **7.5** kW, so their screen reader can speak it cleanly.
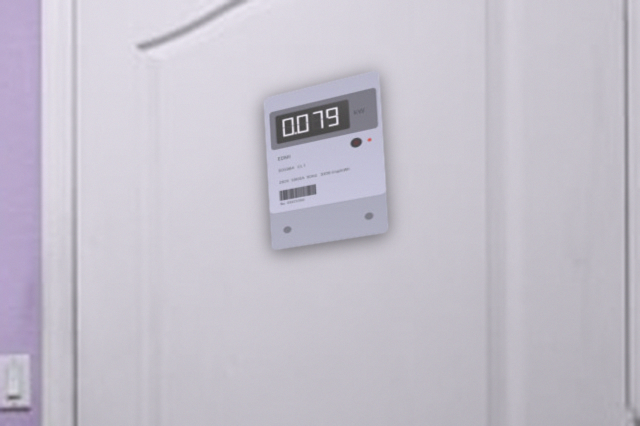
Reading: **0.079** kW
